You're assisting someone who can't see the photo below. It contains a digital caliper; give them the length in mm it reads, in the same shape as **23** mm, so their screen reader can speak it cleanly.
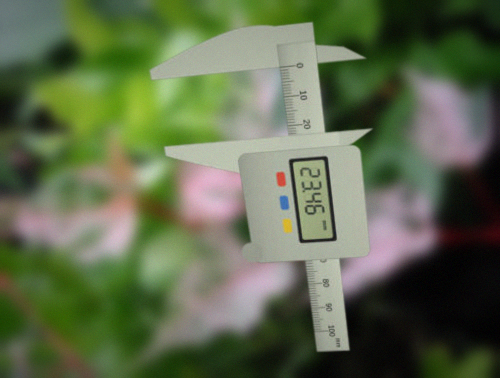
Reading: **23.46** mm
